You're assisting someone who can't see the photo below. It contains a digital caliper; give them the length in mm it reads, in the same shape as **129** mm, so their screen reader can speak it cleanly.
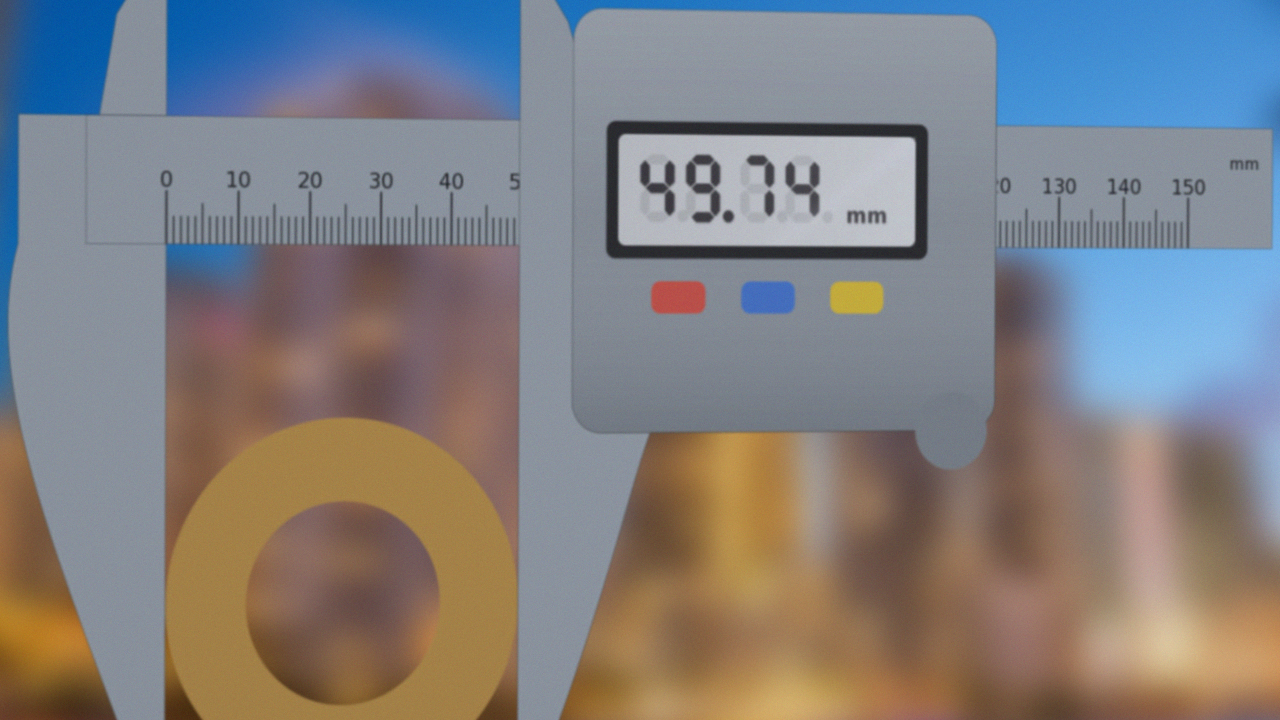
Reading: **49.74** mm
